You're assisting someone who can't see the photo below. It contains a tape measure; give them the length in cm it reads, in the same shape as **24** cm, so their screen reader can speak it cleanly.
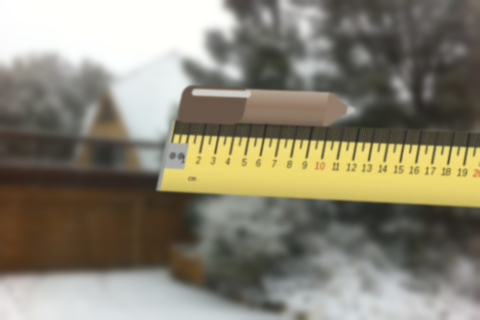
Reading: **11.5** cm
